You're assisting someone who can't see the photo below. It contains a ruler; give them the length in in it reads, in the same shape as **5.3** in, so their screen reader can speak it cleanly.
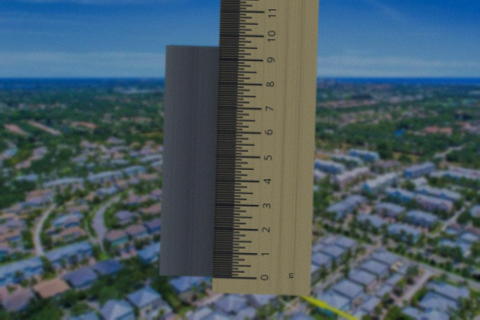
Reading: **9.5** in
